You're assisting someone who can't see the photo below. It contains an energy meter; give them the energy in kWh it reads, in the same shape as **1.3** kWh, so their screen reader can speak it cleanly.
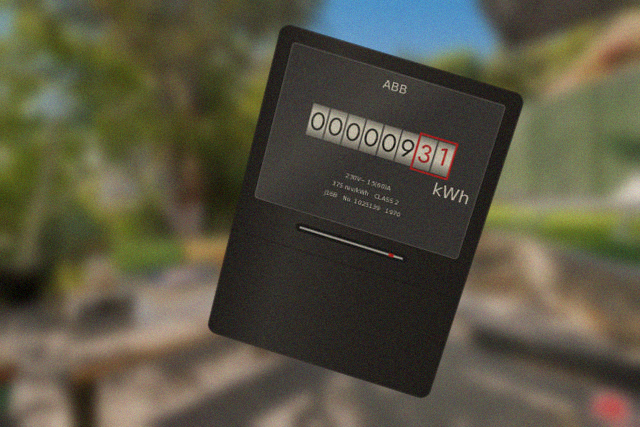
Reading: **9.31** kWh
